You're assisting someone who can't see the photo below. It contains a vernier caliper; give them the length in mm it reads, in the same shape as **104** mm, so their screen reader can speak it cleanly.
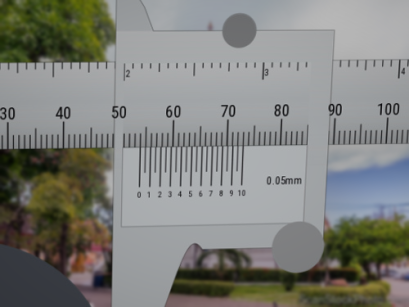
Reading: **54.0** mm
